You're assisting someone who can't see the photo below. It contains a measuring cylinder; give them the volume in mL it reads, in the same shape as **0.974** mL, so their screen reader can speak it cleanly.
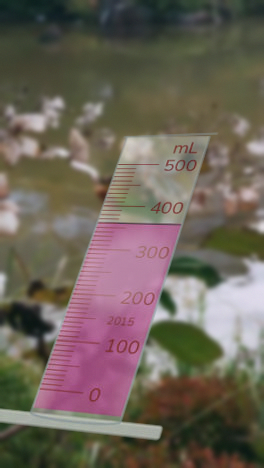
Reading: **360** mL
